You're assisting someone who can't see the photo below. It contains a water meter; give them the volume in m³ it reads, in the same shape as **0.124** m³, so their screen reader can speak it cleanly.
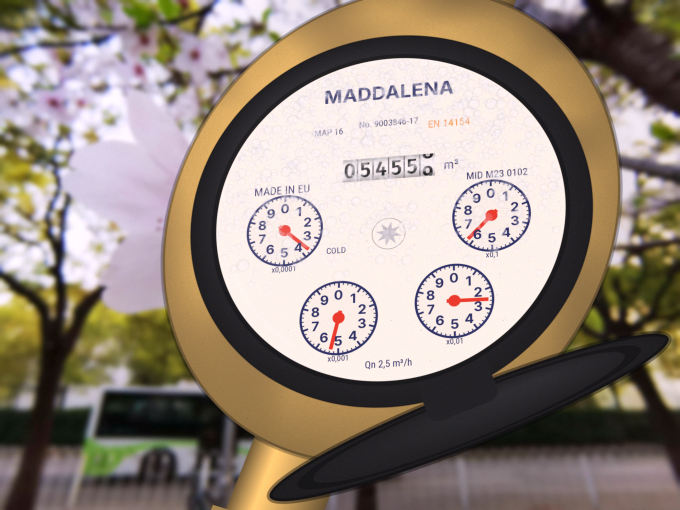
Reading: **54558.6253** m³
